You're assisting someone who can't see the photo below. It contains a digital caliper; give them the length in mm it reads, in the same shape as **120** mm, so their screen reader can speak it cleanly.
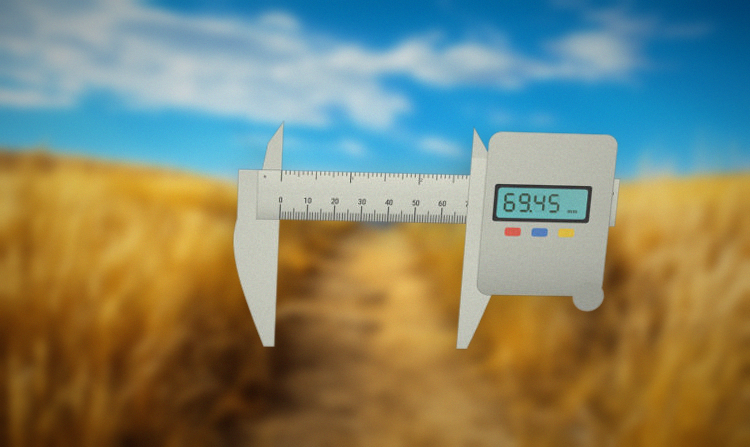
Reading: **69.45** mm
